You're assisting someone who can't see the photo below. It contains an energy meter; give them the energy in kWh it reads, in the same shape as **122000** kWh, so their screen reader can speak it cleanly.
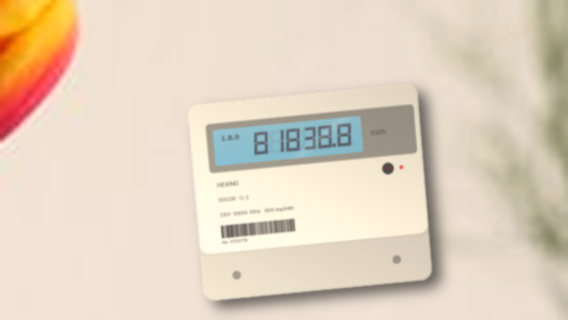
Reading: **81838.8** kWh
